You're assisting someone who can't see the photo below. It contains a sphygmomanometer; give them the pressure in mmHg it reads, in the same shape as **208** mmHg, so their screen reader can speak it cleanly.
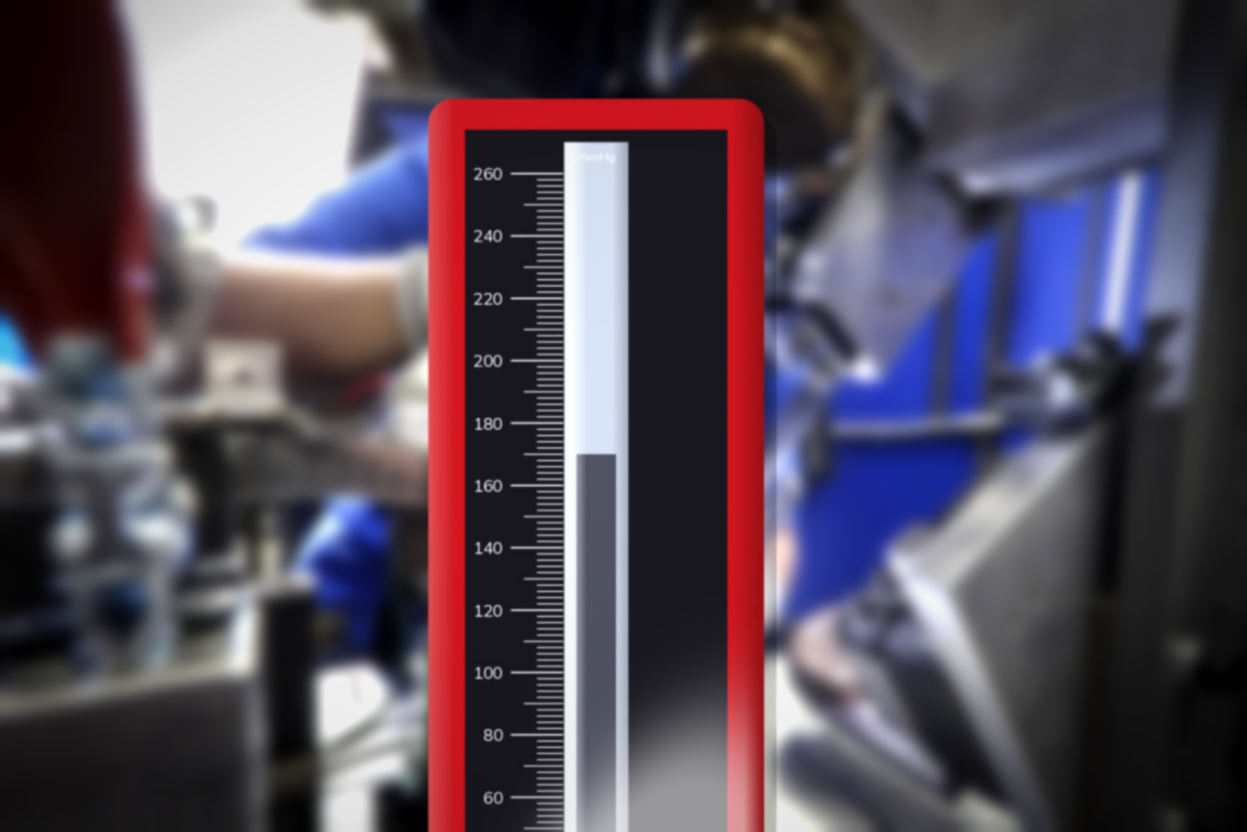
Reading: **170** mmHg
